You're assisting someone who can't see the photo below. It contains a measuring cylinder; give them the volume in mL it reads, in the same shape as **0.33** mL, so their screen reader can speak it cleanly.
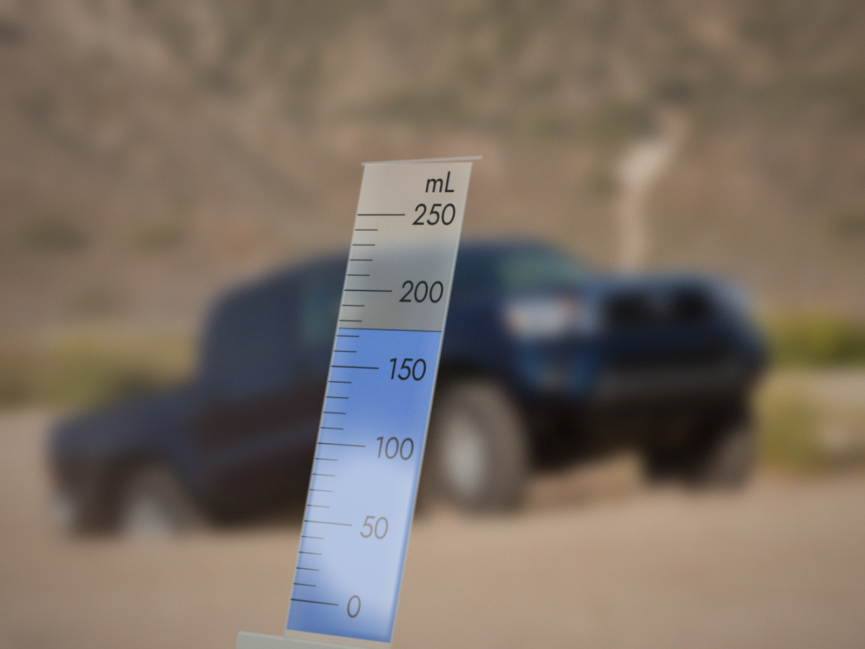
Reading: **175** mL
